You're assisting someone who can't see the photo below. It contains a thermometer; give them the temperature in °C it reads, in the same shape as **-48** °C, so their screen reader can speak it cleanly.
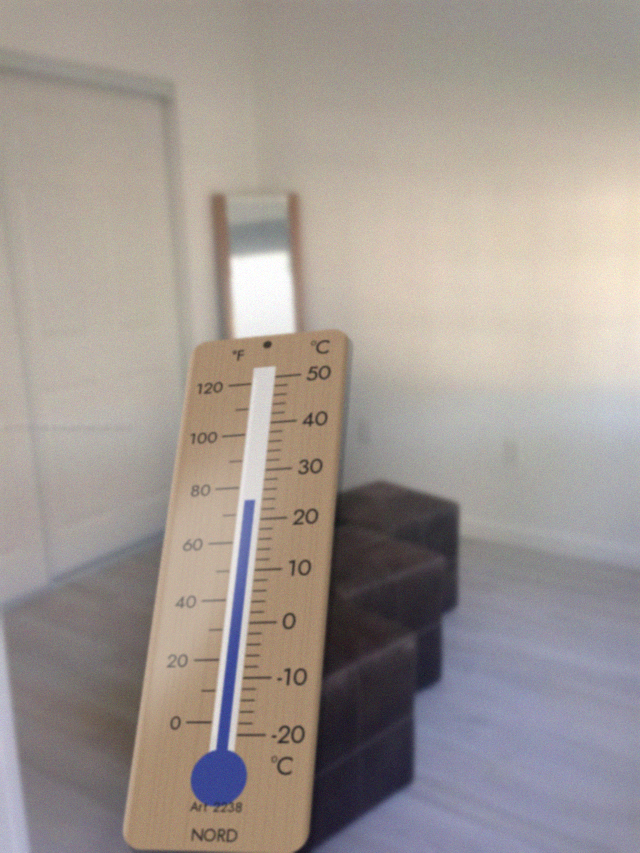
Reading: **24** °C
